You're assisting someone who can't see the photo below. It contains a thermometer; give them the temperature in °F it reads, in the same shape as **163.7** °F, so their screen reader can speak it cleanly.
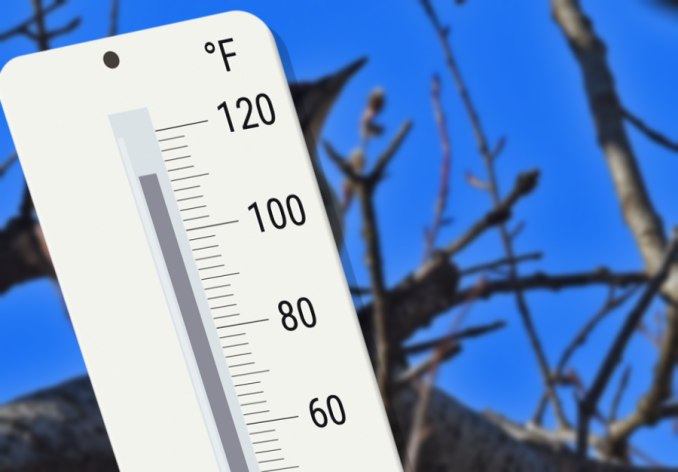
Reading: **112** °F
